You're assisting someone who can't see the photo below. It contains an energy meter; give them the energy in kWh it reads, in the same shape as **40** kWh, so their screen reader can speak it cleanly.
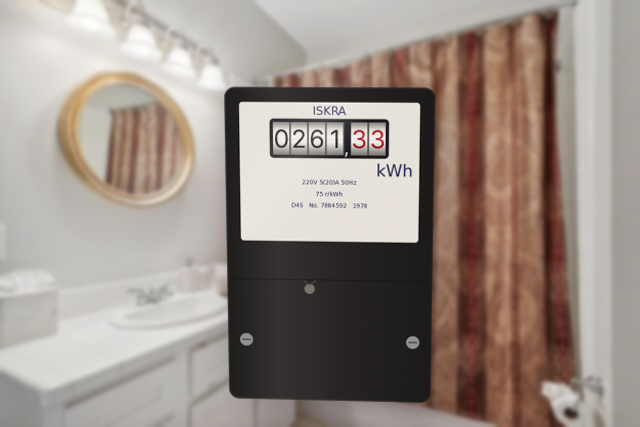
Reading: **261.33** kWh
